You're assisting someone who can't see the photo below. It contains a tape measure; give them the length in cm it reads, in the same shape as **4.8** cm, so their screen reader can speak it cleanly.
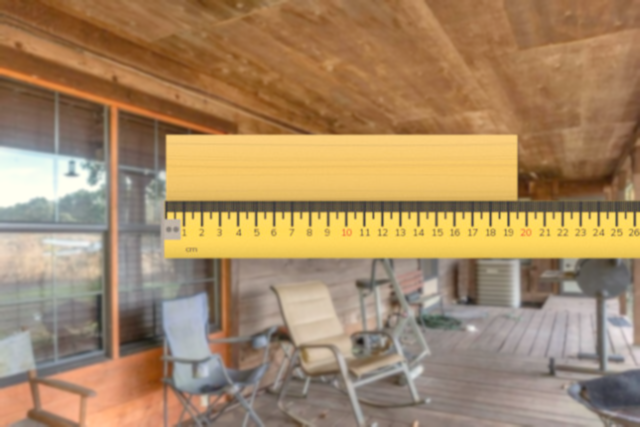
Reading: **19.5** cm
